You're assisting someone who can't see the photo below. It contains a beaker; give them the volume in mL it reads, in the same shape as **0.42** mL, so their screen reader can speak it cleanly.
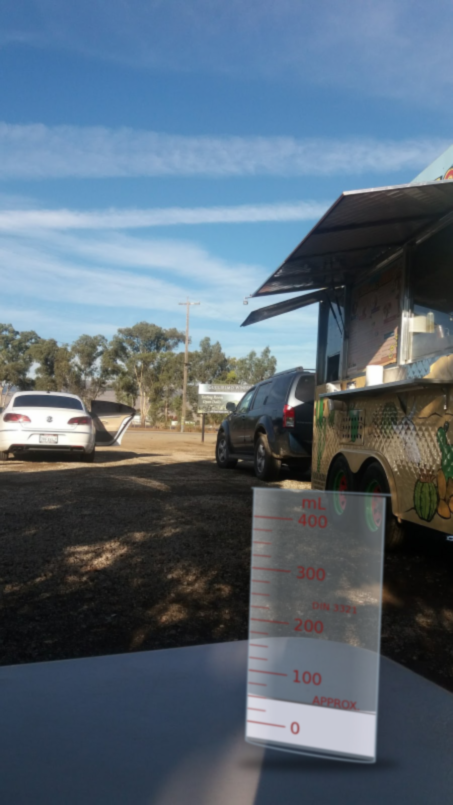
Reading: **50** mL
